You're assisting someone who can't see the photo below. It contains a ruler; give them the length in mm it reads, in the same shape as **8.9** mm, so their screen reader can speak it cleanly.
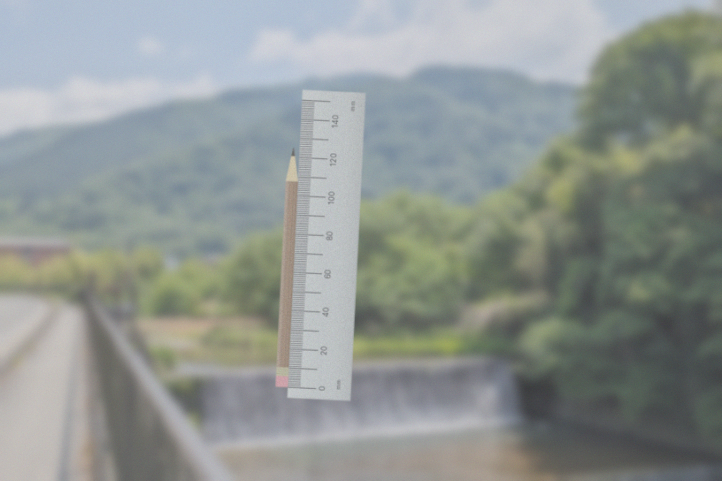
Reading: **125** mm
